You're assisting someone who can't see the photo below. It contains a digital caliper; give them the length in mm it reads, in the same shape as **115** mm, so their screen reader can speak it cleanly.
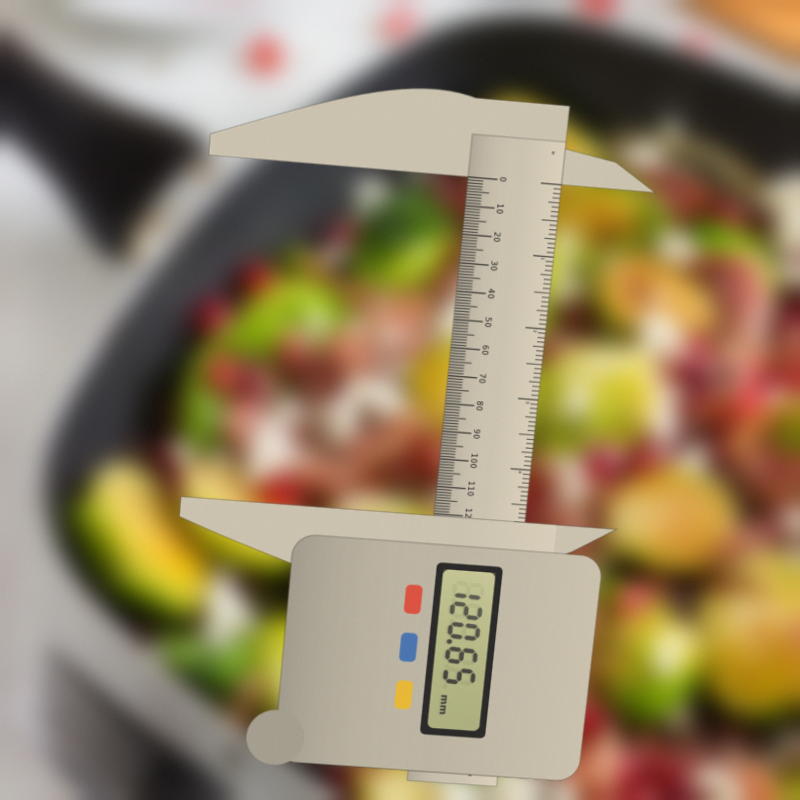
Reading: **120.65** mm
